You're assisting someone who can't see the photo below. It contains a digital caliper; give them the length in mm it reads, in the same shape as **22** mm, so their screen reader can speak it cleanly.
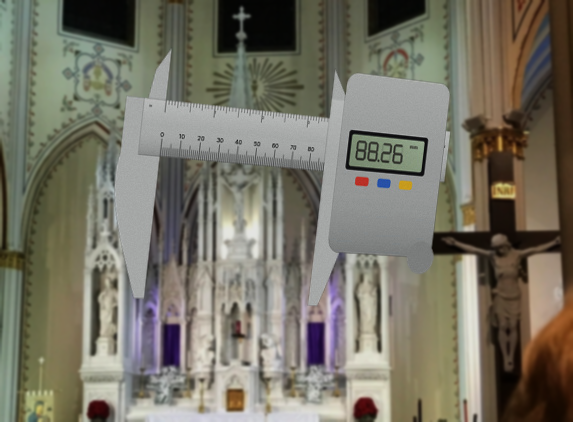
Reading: **88.26** mm
